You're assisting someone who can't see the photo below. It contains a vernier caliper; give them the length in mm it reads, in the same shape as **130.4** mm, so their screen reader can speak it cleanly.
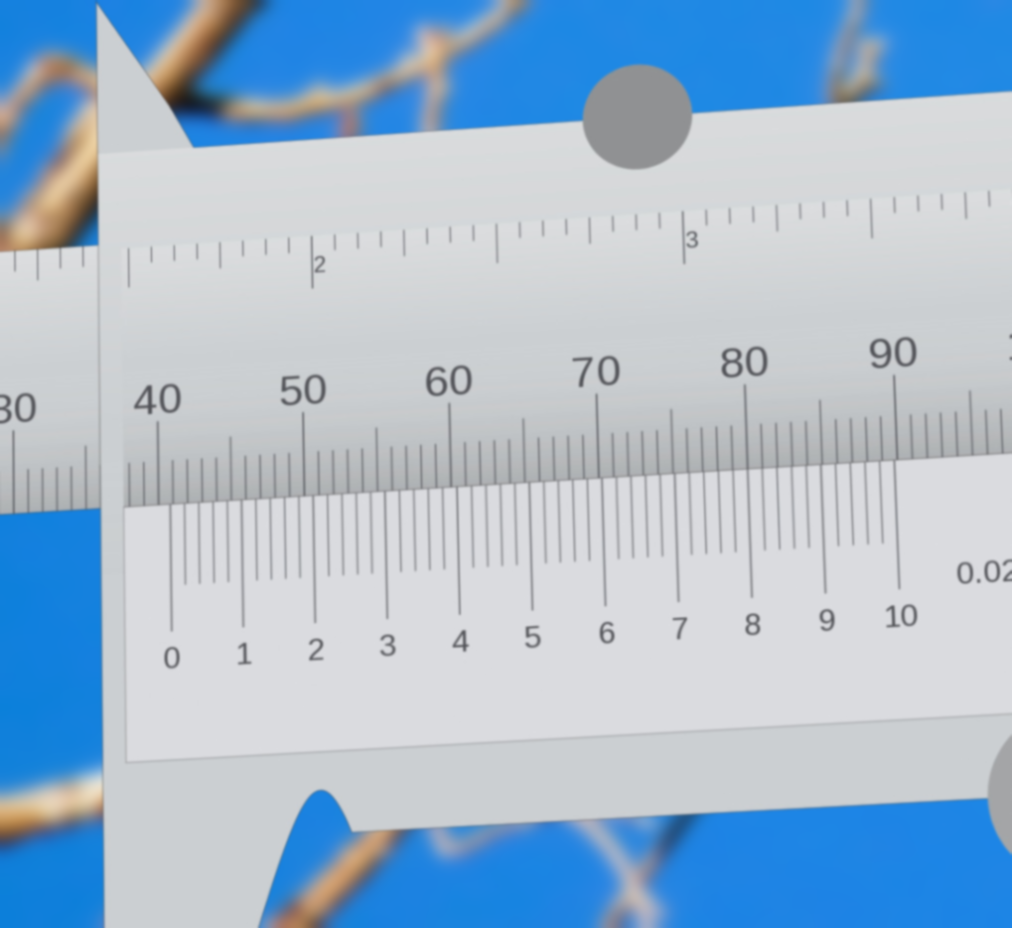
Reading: **40.8** mm
